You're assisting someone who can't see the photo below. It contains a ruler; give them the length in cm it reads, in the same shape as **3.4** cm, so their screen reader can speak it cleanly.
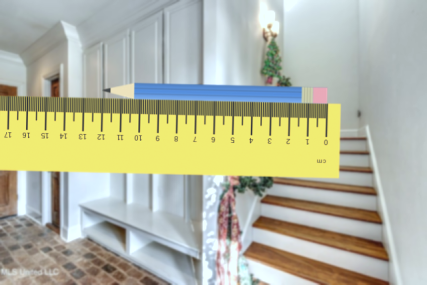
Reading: **12** cm
